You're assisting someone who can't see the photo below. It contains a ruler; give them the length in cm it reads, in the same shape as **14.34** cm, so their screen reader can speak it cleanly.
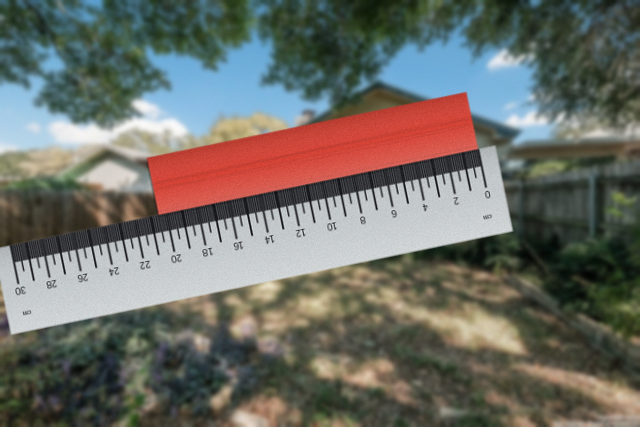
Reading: **20.5** cm
